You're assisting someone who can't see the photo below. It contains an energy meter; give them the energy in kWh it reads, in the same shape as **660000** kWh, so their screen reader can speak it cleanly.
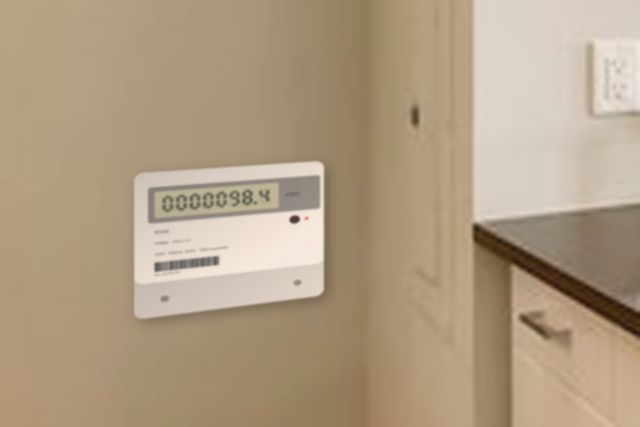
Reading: **98.4** kWh
